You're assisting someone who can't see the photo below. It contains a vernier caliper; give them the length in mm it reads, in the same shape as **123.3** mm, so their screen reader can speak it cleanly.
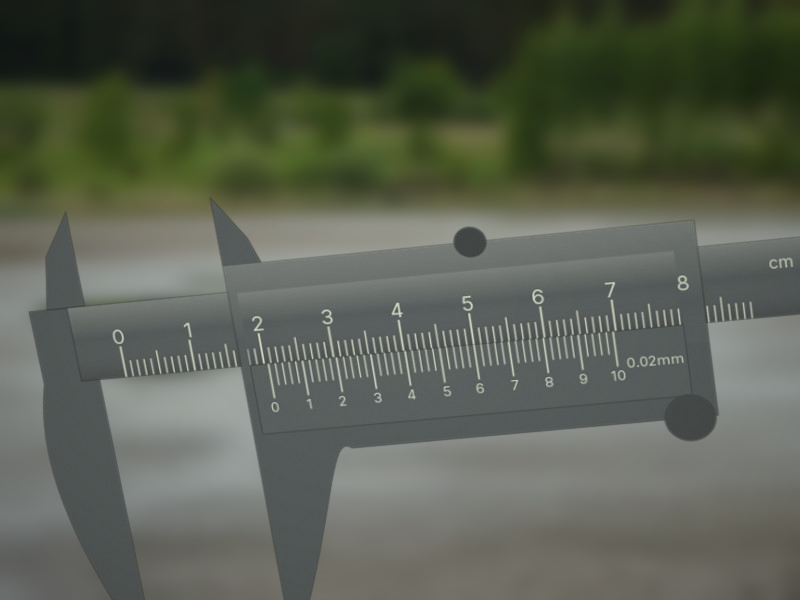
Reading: **20.6** mm
